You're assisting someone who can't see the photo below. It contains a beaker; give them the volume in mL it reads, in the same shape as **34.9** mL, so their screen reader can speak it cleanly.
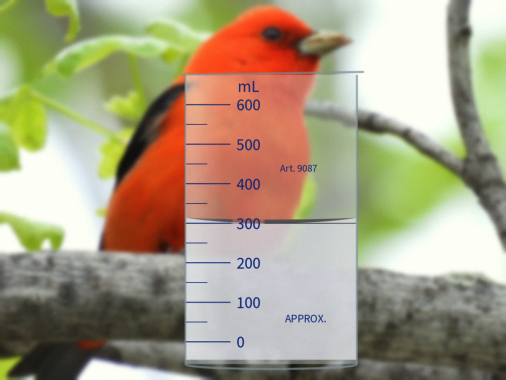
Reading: **300** mL
